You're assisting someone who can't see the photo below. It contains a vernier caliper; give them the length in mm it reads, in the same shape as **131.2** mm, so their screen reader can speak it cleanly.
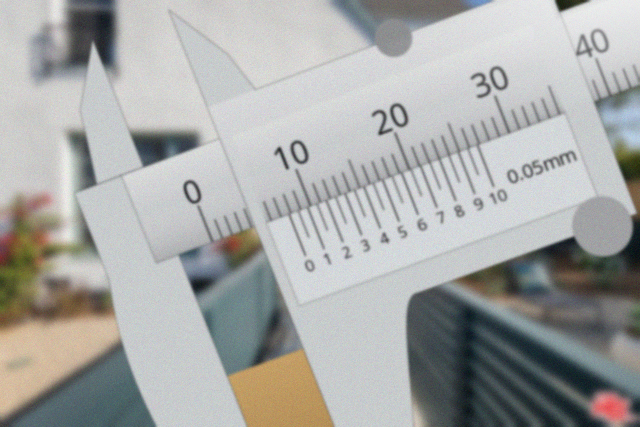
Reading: **7.8** mm
